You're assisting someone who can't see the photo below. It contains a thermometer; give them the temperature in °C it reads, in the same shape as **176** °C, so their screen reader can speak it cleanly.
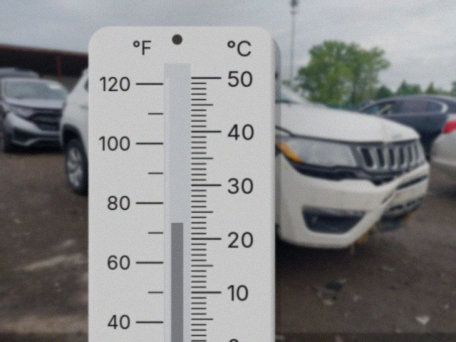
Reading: **23** °C
